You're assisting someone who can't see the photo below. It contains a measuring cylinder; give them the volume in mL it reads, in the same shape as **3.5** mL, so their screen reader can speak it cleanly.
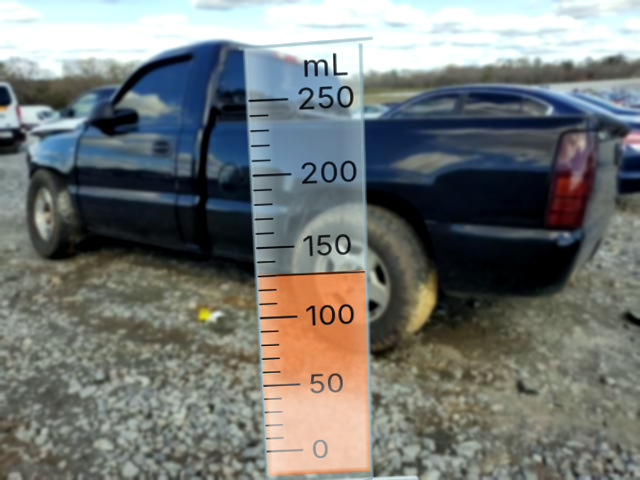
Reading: **130** mL
